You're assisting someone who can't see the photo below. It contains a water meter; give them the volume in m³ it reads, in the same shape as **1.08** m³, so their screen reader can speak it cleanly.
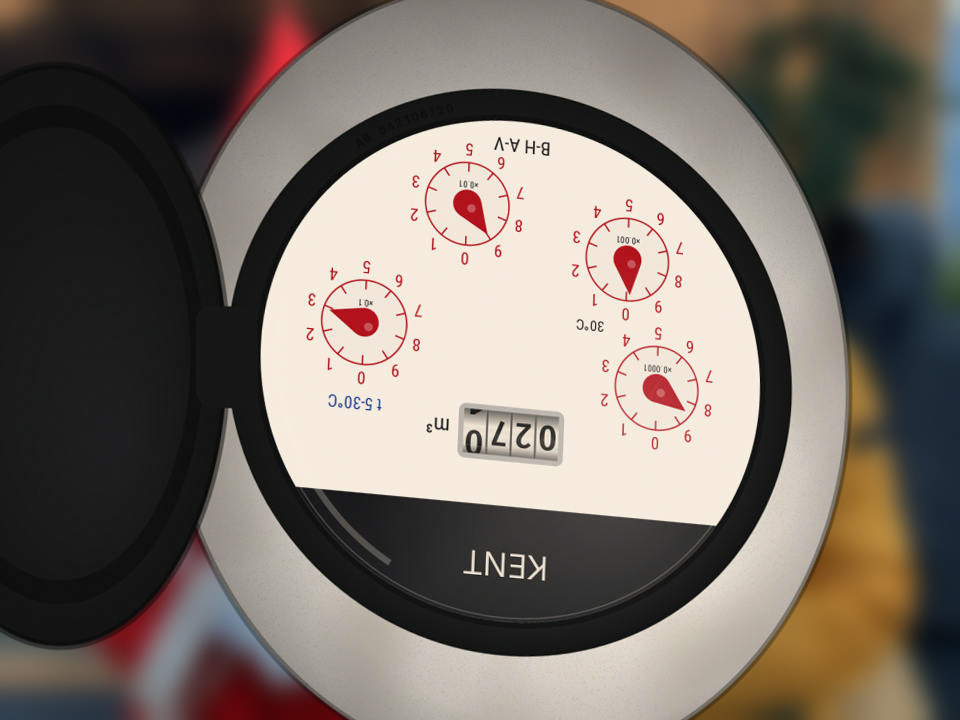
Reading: **270.2898** m³
